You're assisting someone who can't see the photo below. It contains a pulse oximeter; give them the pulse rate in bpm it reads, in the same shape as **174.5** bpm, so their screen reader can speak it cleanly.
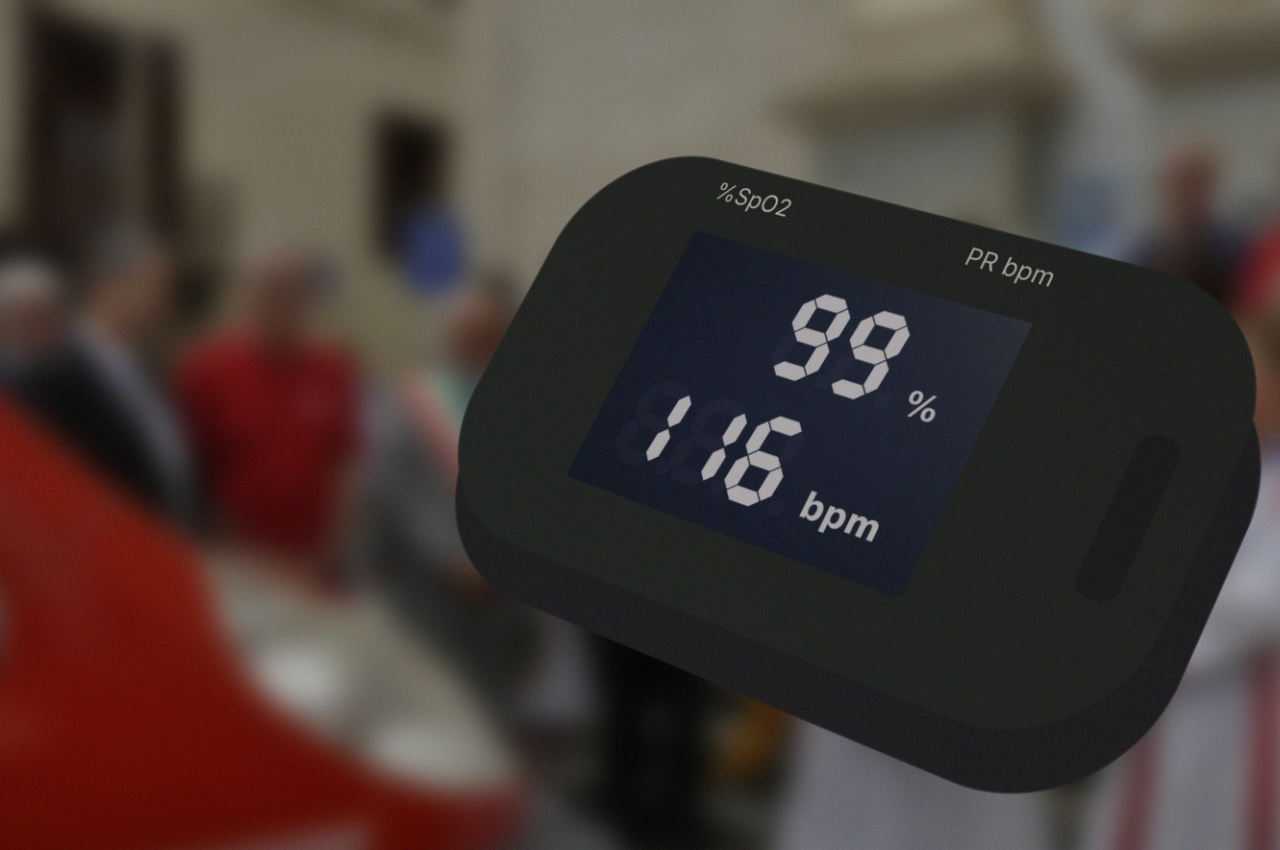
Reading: **116** bpm
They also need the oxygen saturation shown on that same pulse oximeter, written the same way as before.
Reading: **99** %
